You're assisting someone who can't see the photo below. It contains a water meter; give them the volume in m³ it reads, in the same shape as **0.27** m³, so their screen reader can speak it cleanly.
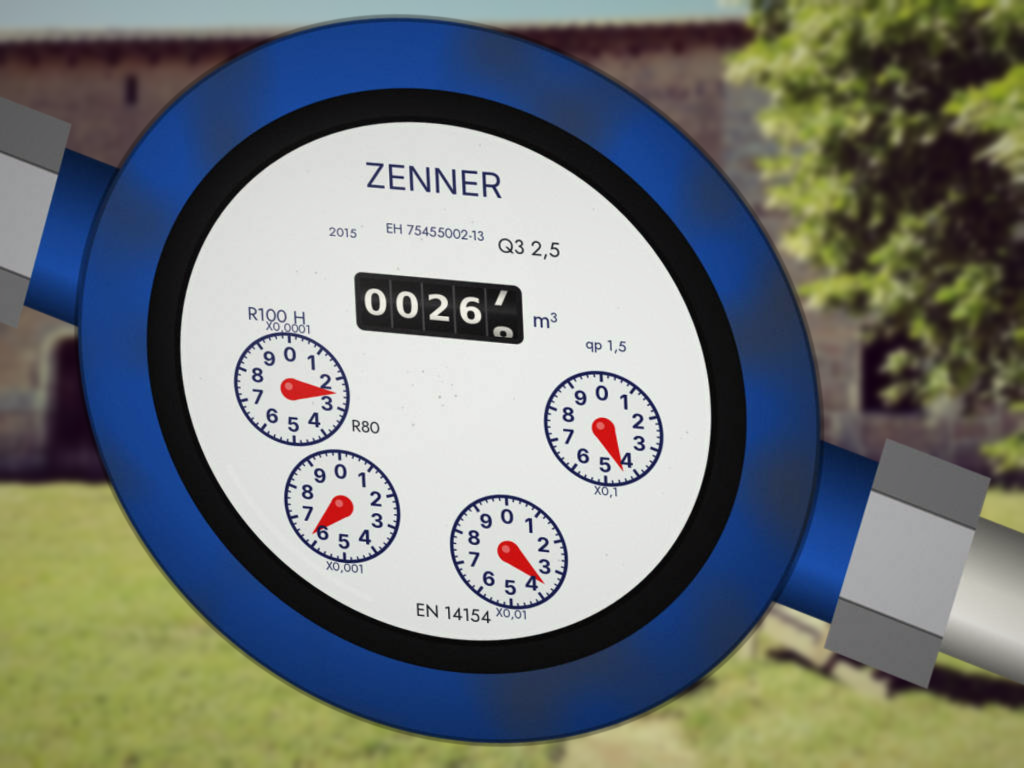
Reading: **267.4362** m³
